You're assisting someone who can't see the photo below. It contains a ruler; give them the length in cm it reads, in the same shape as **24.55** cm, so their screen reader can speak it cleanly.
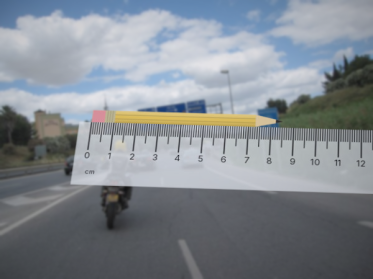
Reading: **8.5** cm
